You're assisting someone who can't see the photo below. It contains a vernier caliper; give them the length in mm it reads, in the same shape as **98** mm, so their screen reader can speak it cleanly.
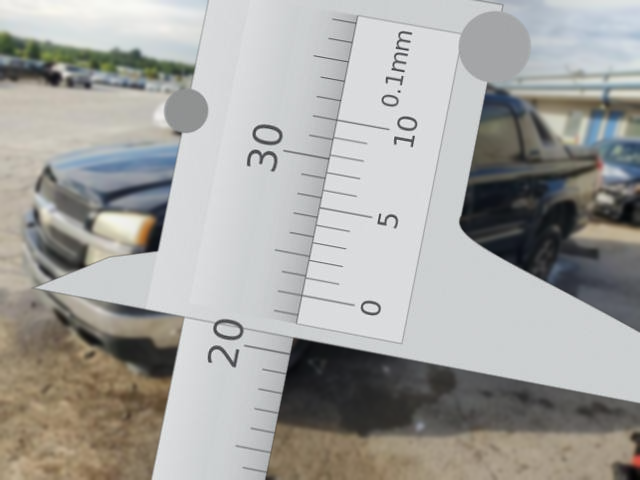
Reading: **23.0** mm
